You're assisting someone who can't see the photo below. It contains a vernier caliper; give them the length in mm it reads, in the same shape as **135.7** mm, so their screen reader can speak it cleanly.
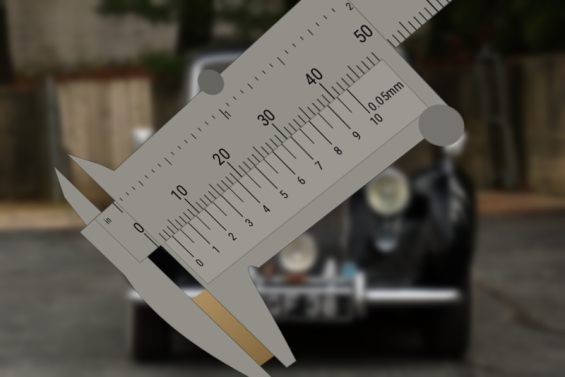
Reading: **3.4** mm
